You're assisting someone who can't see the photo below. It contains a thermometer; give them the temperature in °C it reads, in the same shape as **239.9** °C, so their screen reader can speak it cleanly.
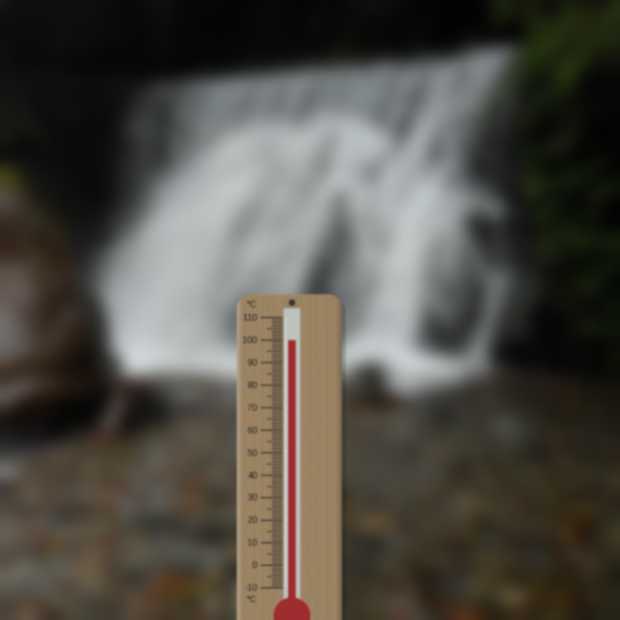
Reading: **100** °C
